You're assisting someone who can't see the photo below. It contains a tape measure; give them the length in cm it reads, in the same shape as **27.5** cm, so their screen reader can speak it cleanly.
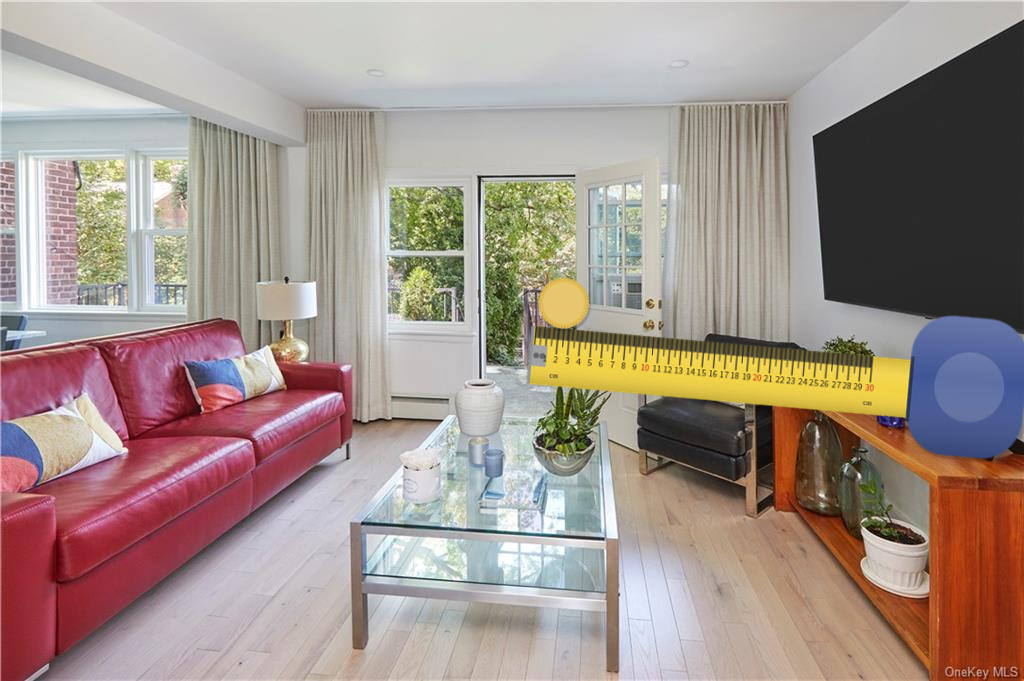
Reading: **4.5** cm
